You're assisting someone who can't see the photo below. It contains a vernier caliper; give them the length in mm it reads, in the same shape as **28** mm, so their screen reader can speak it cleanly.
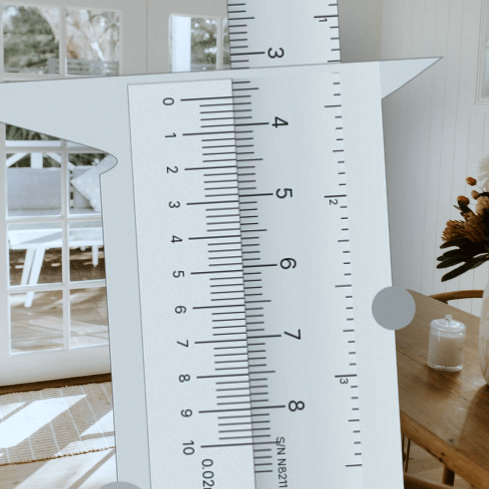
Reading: **36.0** mm
